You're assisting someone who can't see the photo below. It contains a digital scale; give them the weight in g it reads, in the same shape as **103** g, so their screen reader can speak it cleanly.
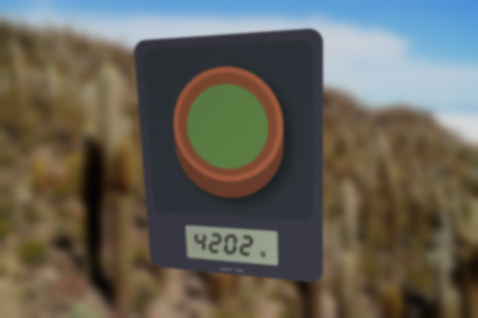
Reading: **4202** g
